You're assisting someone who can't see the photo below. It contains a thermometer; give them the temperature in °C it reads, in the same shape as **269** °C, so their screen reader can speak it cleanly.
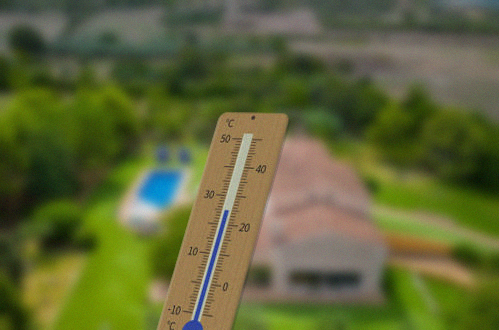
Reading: **25** °C
